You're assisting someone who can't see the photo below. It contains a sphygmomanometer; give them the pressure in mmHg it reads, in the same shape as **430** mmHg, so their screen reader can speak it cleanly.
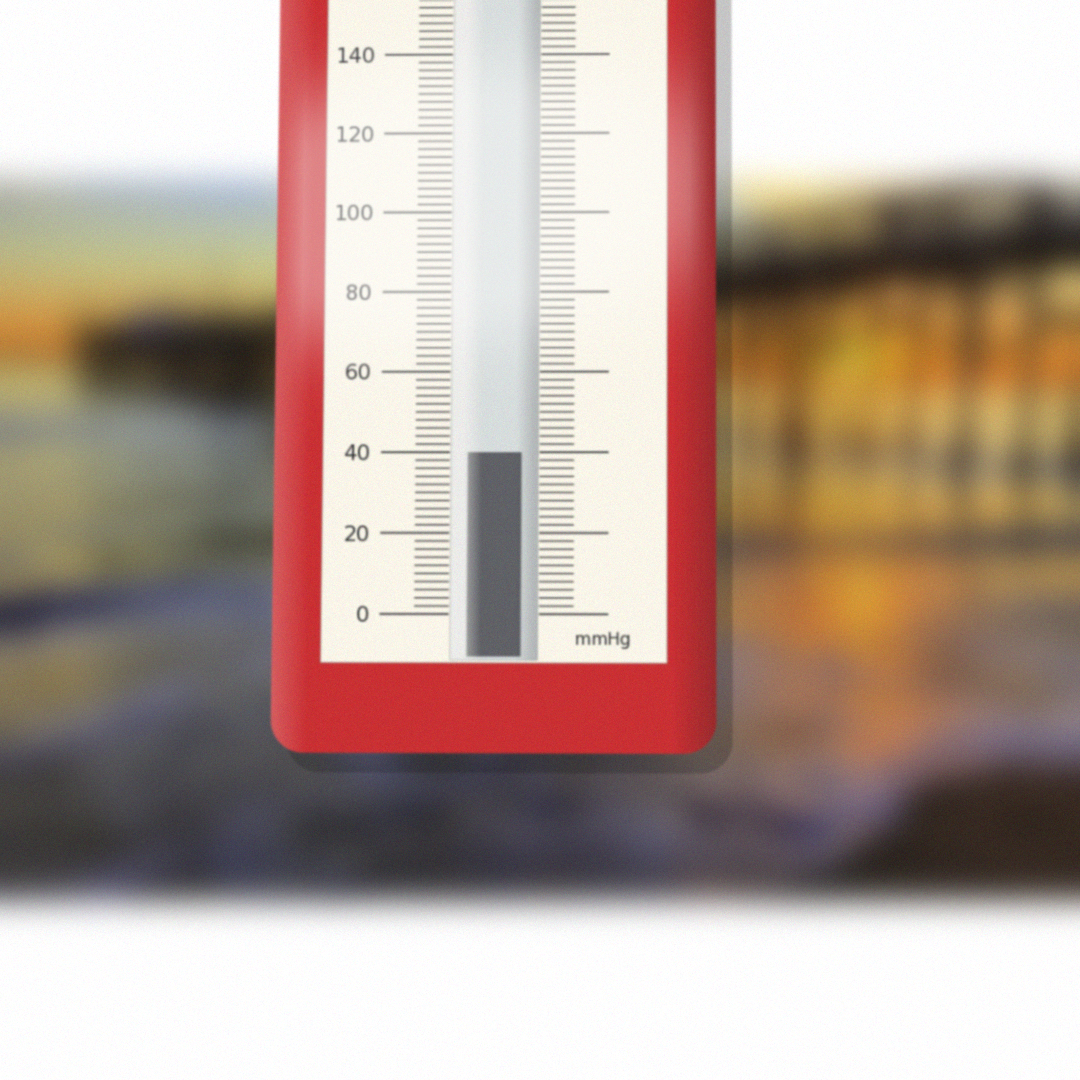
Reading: **40** mmHg
